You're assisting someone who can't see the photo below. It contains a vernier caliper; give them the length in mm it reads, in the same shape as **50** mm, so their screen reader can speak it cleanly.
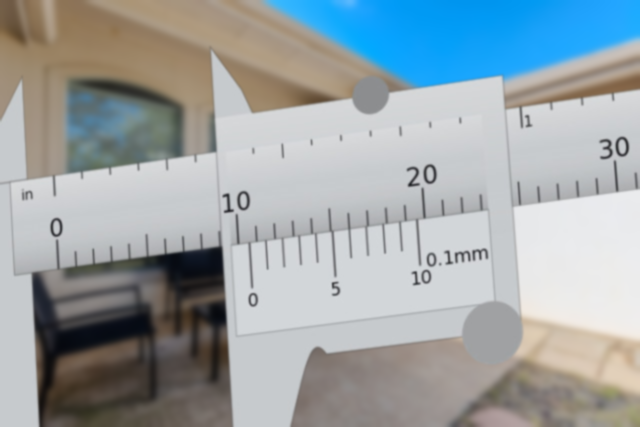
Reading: **10.6** mm
